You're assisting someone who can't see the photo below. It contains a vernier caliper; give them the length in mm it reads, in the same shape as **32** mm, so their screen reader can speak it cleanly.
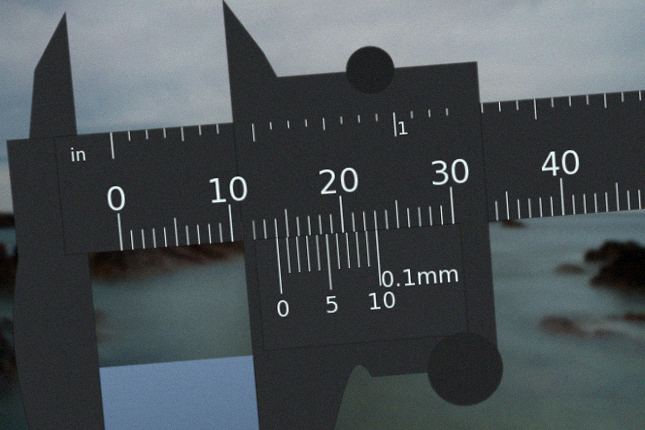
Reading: **14.0** mm
